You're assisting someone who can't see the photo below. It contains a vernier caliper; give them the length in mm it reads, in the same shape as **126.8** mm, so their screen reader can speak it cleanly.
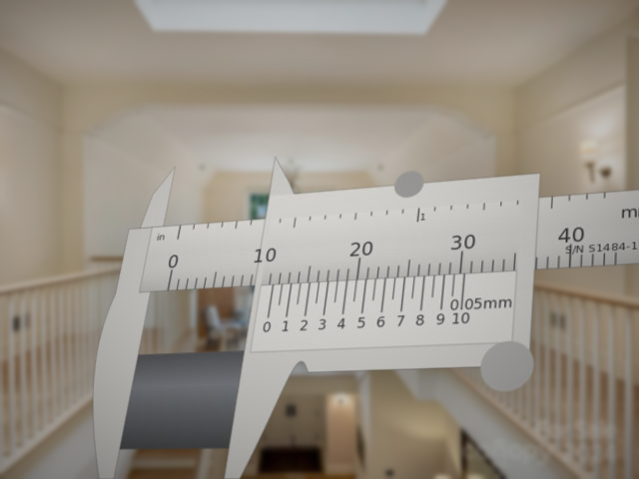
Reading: **11.4** mm
